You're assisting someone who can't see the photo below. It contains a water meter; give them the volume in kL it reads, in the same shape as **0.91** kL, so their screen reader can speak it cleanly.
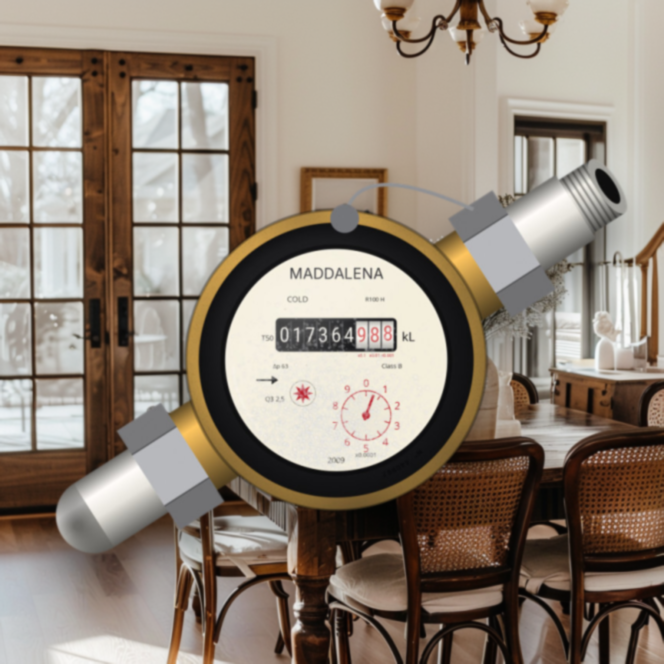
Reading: **17364.9880** kL
